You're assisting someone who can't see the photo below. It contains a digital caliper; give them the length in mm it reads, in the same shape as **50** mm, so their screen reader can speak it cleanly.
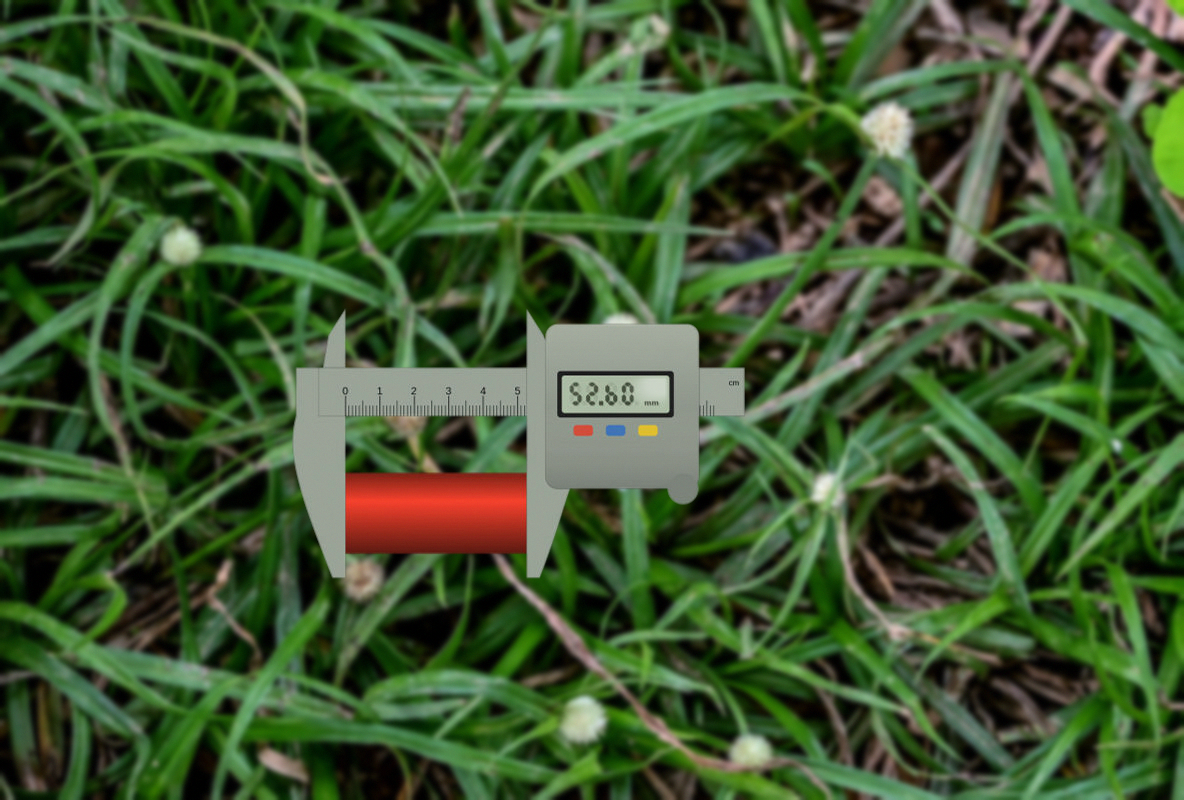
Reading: **52.60** mm
